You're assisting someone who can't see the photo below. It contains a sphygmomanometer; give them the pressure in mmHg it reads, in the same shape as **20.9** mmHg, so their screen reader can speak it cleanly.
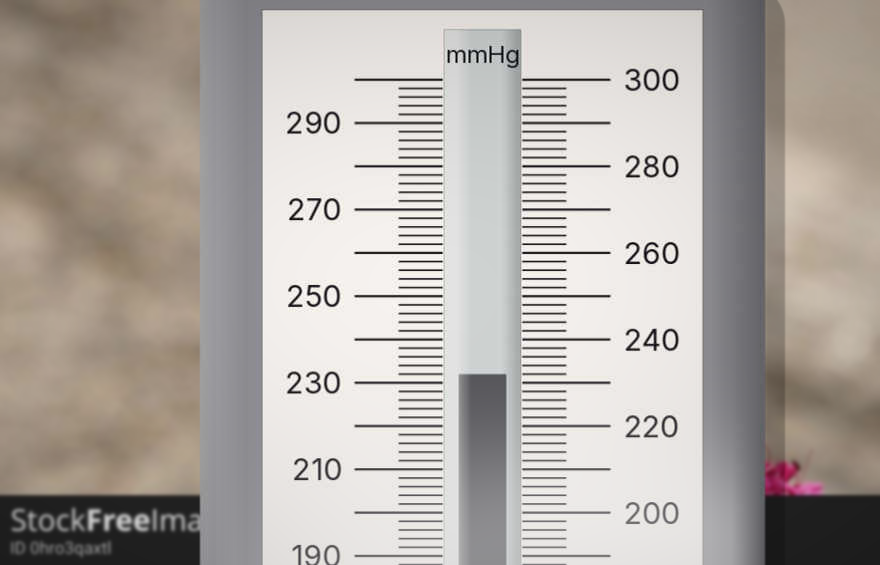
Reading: **232** mmHg
